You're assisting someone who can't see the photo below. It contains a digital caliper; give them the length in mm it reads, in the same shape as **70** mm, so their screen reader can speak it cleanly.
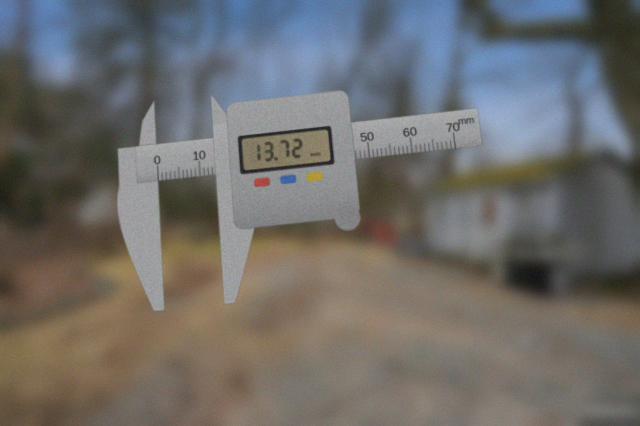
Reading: **13.72** mm
